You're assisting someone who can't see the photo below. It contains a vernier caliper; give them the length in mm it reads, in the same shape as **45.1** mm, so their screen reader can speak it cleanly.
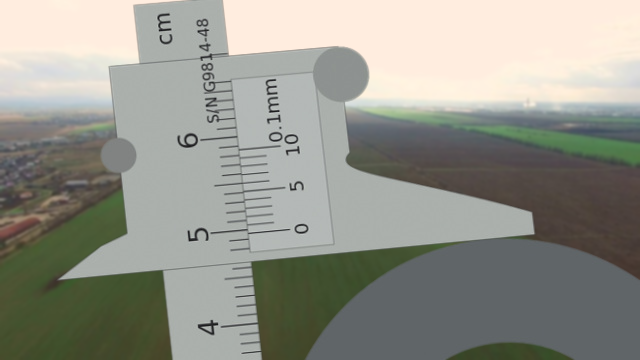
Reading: **49.6** mm
